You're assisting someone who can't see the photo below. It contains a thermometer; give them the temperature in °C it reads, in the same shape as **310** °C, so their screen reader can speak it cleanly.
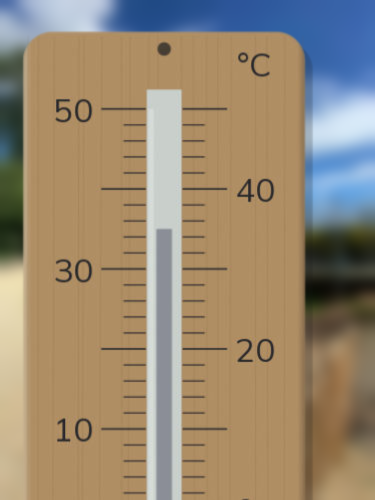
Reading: **35** °C
